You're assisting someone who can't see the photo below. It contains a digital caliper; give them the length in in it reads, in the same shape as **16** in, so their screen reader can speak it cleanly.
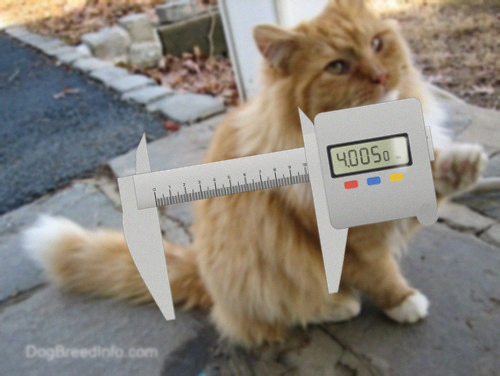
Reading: **4.0050** in
